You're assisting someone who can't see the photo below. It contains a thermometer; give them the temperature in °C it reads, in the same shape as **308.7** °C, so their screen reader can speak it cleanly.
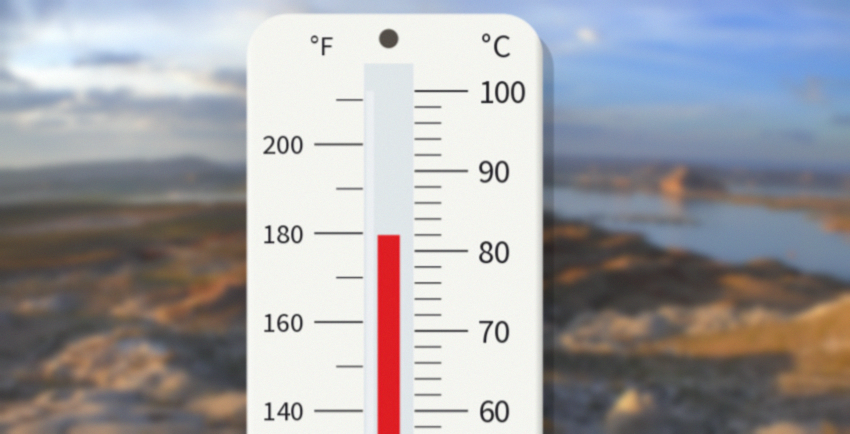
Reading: **82** °C
